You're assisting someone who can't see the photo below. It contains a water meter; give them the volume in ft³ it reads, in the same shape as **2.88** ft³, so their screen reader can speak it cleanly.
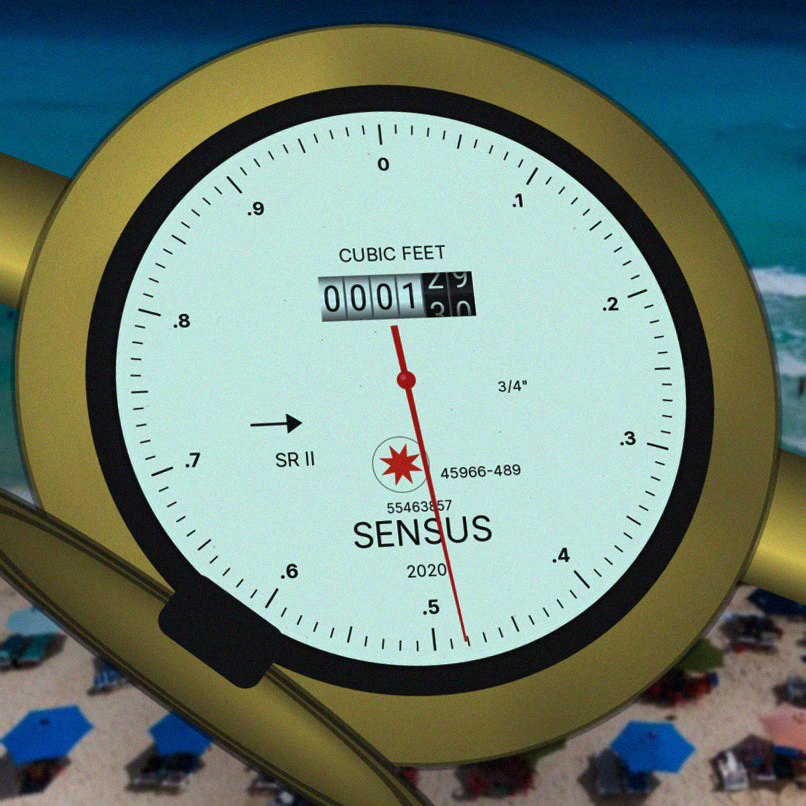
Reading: **129.48** ft³
